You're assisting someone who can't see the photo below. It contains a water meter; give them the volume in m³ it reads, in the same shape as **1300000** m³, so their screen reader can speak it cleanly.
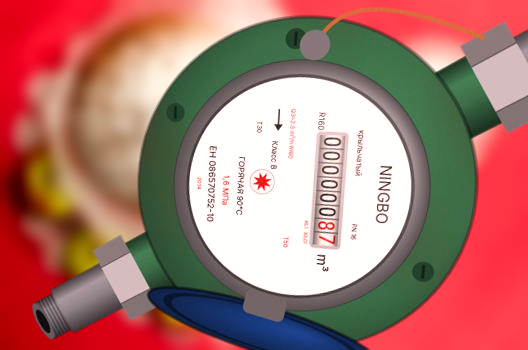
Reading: **0.87** m³
